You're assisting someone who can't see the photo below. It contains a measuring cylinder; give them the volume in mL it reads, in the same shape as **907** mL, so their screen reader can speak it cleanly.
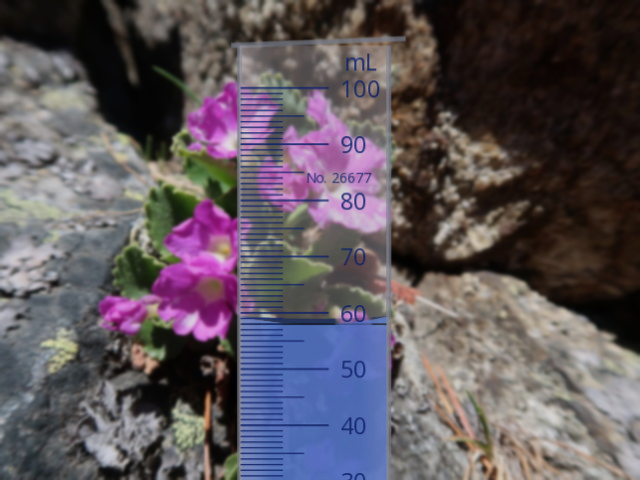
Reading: **58** mL
